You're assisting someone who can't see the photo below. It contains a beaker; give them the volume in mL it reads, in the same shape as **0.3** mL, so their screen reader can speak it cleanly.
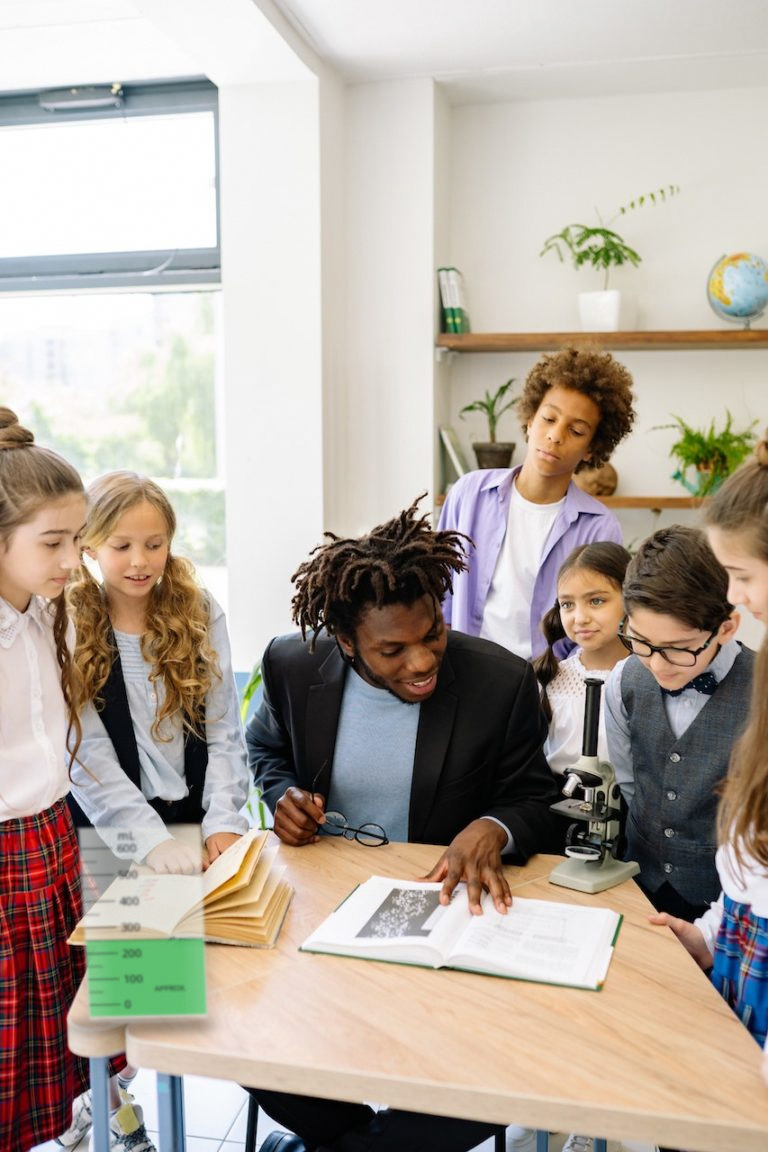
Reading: **250** mL
